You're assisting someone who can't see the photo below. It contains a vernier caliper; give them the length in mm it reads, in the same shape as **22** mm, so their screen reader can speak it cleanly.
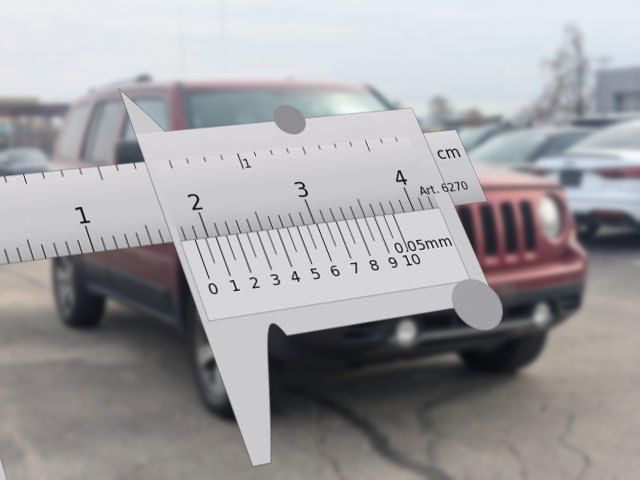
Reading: **18.8** mm
